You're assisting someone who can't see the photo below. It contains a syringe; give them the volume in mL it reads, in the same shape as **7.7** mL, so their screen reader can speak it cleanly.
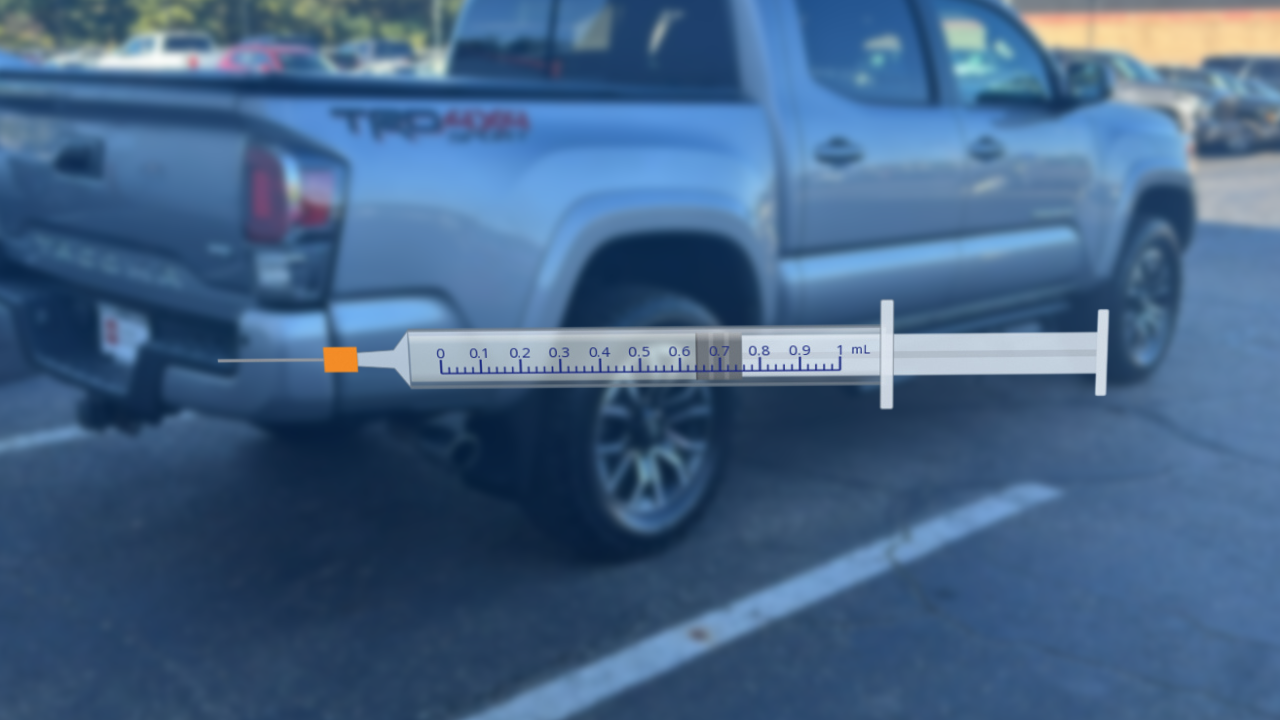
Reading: **0.64** mL
